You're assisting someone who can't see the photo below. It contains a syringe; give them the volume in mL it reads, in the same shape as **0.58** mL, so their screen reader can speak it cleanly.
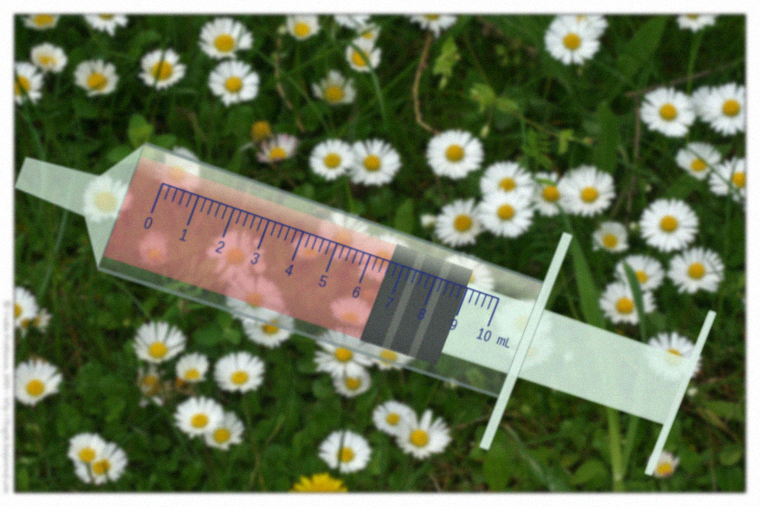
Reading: **6.6** mL
